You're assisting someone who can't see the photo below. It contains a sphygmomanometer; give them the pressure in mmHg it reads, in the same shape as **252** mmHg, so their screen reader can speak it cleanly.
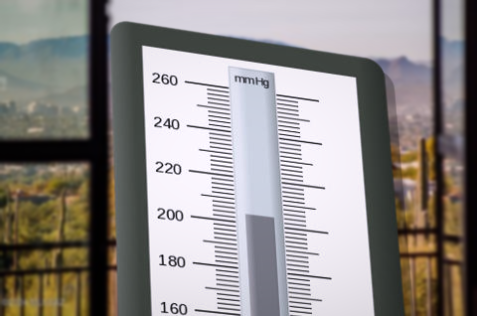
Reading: **204** mmHg
